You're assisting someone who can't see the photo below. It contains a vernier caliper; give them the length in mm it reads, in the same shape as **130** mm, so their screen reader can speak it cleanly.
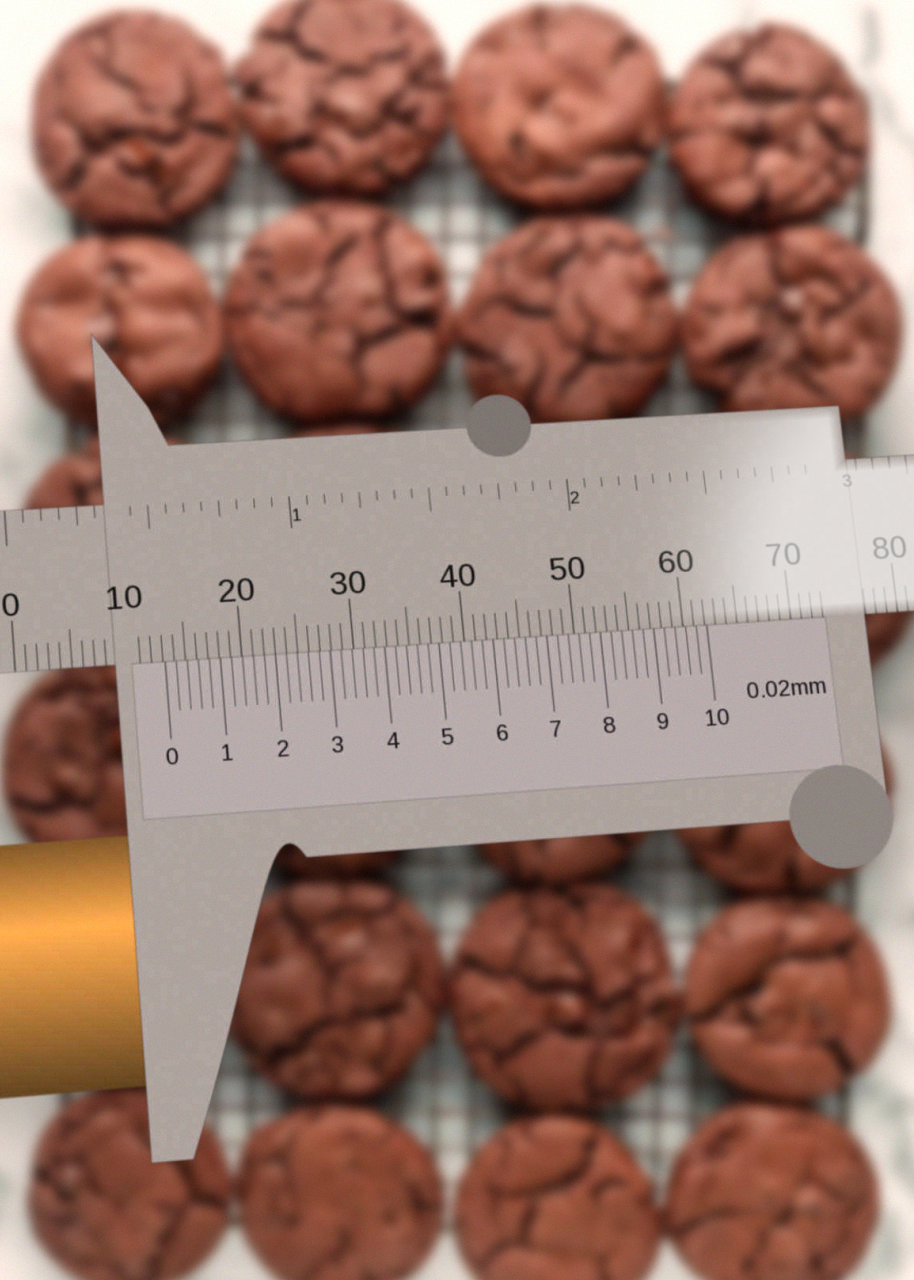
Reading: **13.2** mm
